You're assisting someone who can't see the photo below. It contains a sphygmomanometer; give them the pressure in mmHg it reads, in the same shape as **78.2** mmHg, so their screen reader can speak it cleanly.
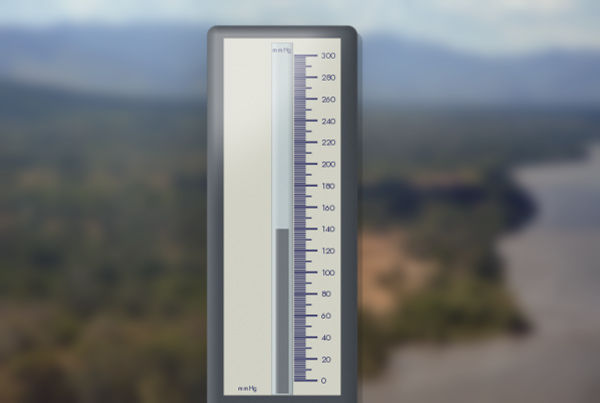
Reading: **140** mmHg
